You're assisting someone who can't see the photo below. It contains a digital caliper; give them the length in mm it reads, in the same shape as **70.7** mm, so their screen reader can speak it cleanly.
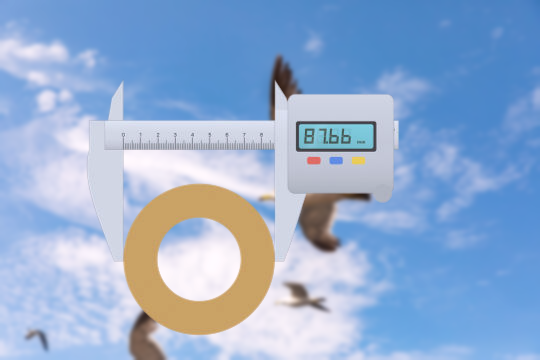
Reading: **87.66** mm
